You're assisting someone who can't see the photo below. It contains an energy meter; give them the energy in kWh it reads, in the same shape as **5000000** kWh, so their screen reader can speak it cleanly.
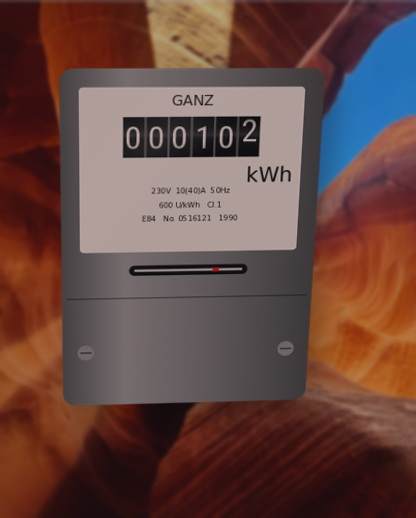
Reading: **102** kWh
